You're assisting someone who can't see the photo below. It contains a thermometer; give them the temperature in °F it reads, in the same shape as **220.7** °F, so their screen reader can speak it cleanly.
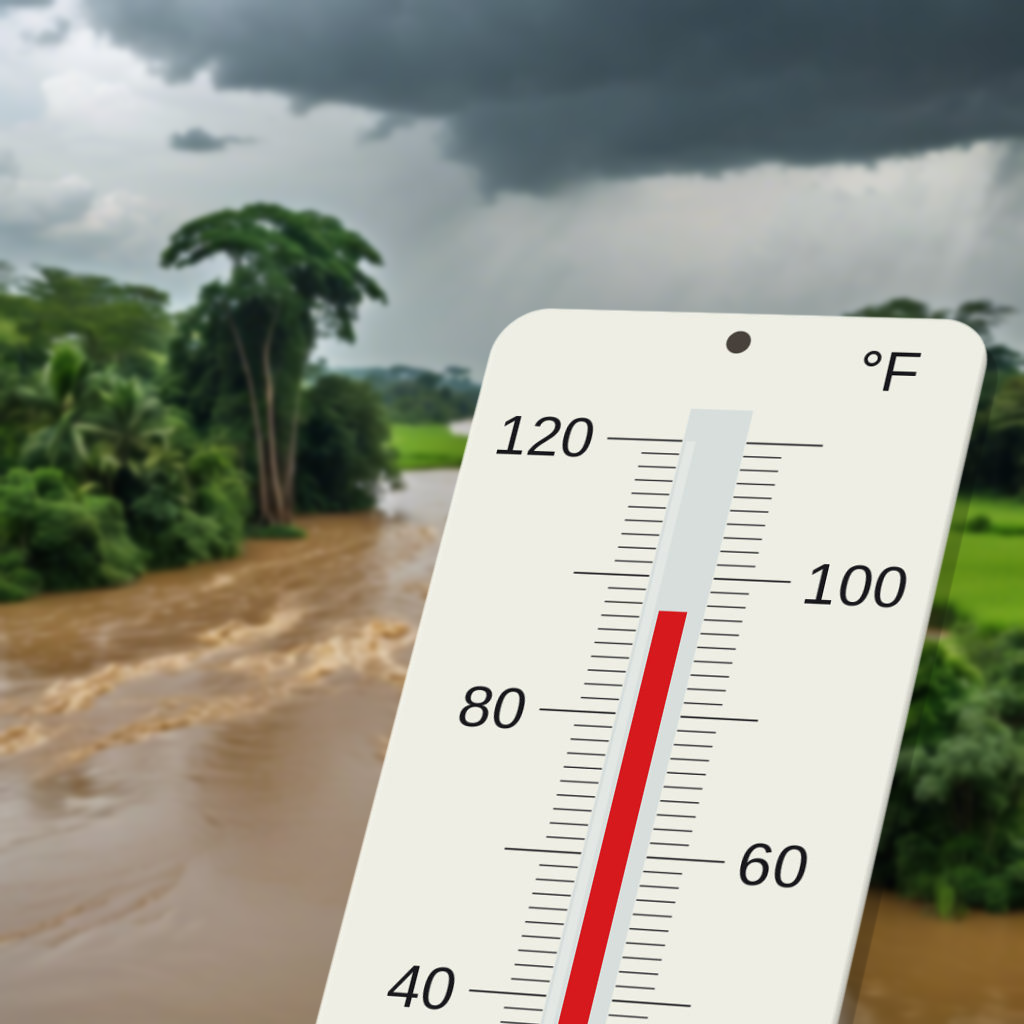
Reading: **95** °F
